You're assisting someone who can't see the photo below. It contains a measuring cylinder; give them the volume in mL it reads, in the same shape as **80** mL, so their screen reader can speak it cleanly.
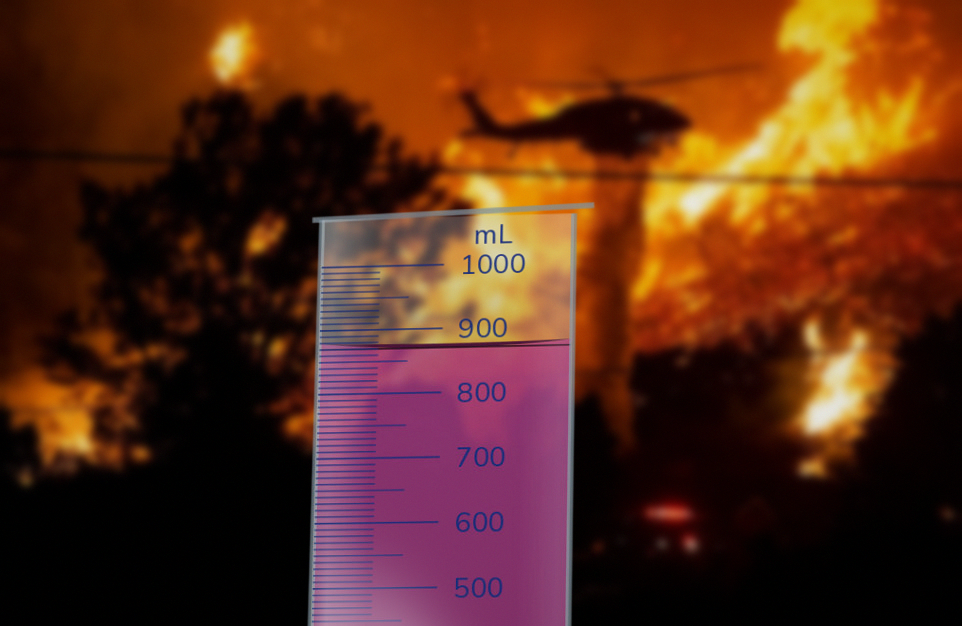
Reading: **870** mL
